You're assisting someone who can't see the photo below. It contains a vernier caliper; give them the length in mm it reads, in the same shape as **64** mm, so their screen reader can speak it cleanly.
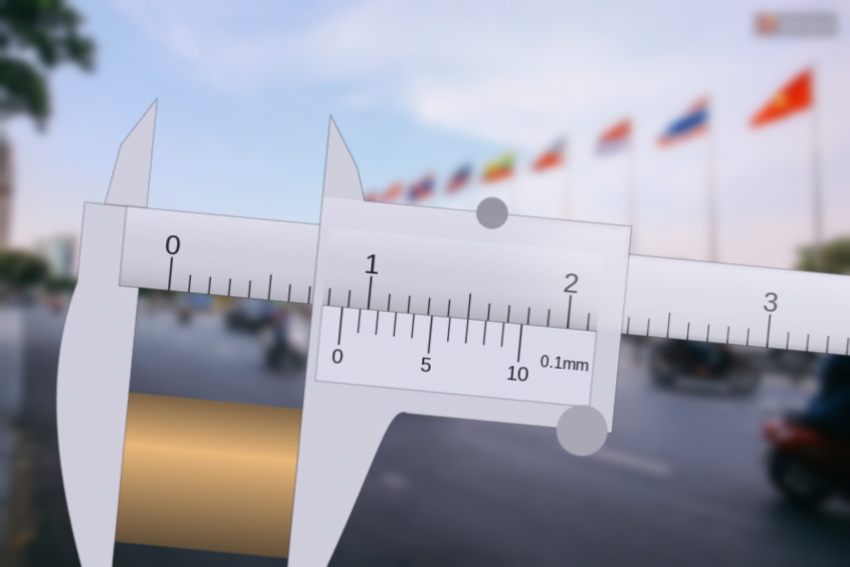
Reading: **8.7** mm
